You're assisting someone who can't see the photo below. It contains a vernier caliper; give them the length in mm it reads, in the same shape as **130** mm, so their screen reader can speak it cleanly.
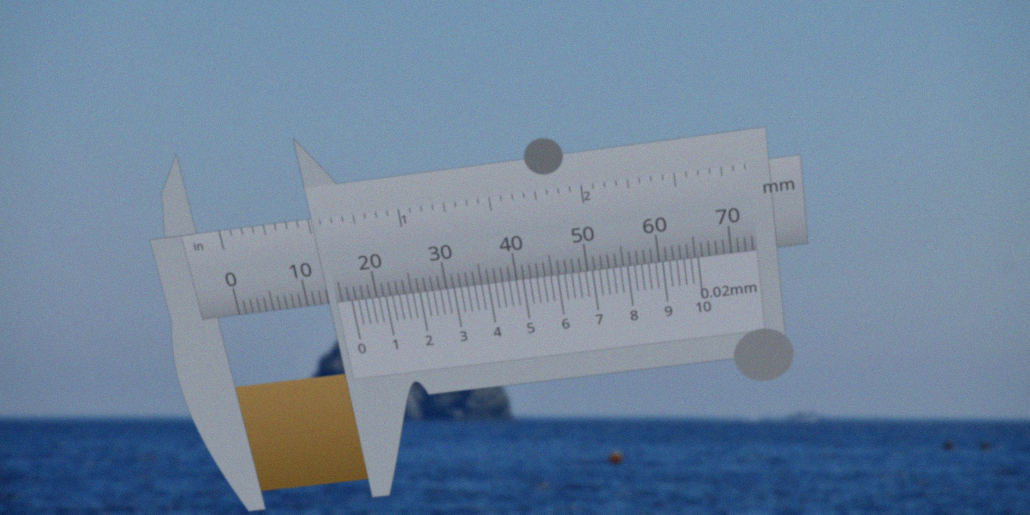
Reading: **16.4** mm
